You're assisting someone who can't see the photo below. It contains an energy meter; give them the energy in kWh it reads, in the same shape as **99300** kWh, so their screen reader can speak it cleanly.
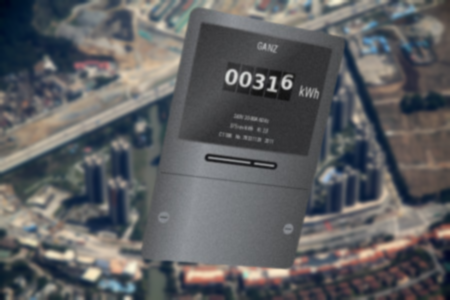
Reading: **316** kWh
